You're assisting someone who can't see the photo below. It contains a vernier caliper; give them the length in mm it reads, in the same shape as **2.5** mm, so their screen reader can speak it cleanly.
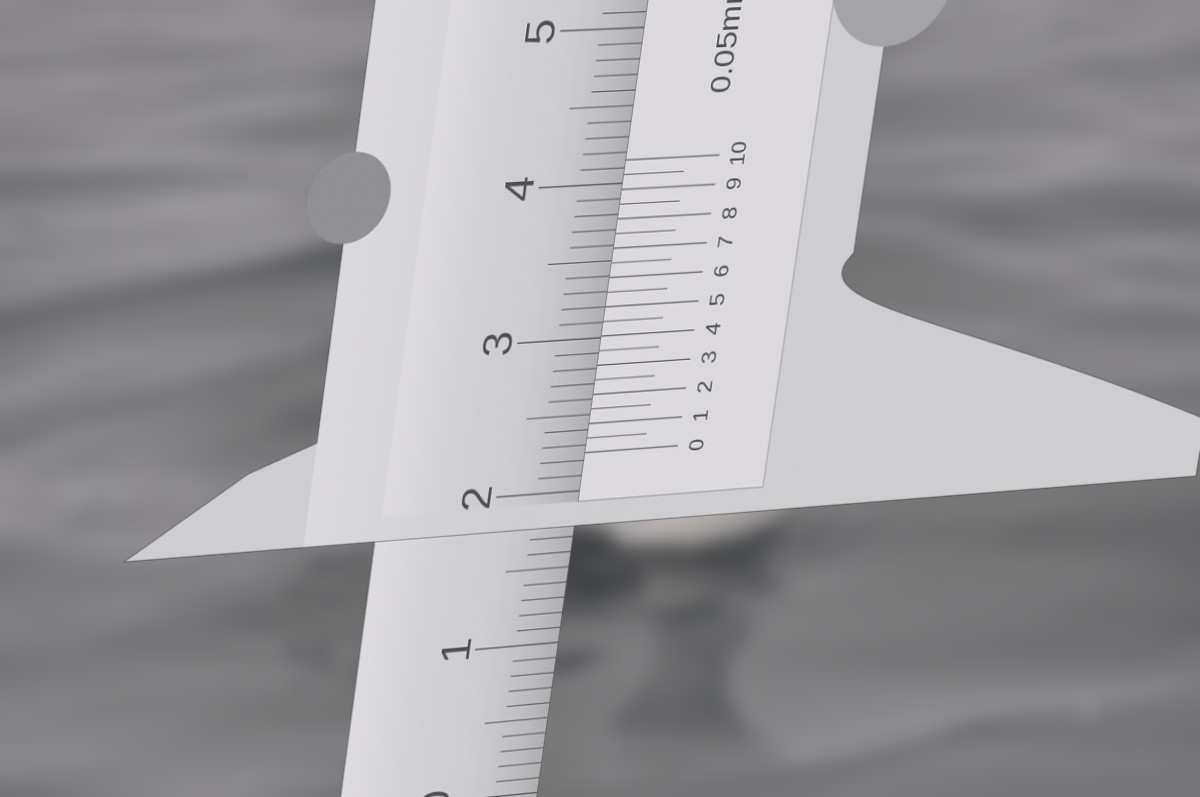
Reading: **22.5** mm
